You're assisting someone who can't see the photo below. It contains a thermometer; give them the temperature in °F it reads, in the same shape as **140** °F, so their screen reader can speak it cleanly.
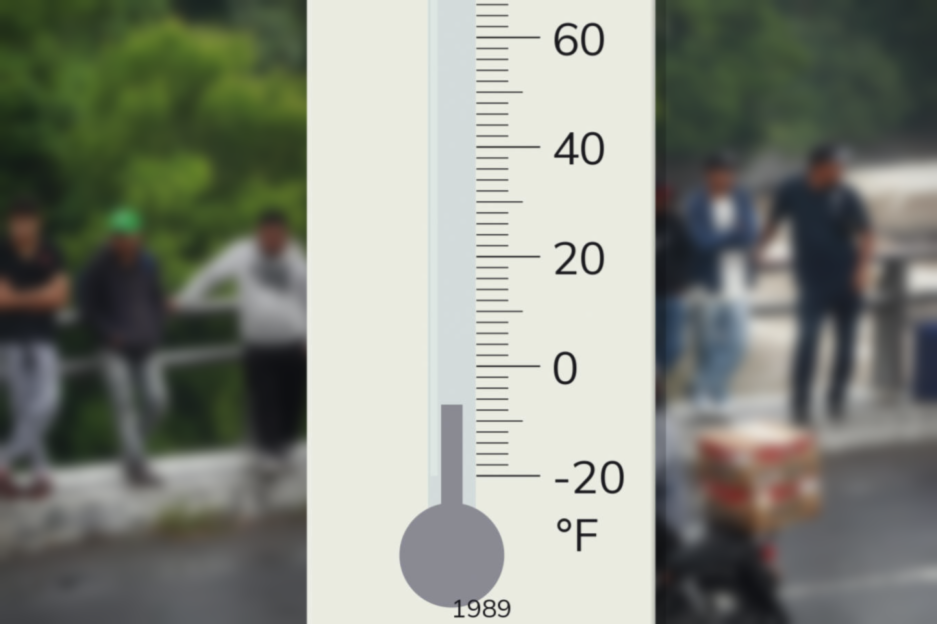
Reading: **-7** °F
